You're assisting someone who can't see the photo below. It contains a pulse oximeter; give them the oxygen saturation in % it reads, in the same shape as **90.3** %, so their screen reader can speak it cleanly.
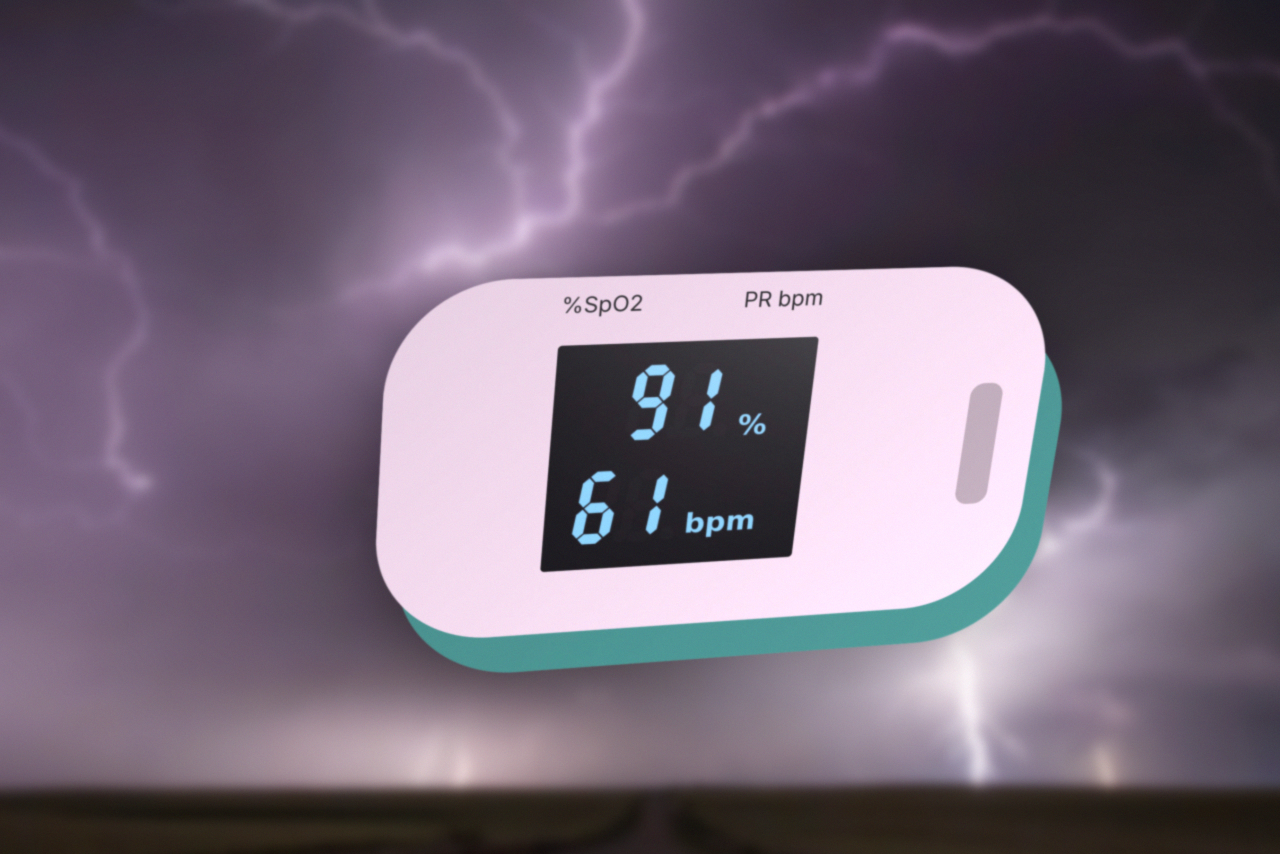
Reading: **91** %
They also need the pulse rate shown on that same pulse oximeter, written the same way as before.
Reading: **61** bpm
